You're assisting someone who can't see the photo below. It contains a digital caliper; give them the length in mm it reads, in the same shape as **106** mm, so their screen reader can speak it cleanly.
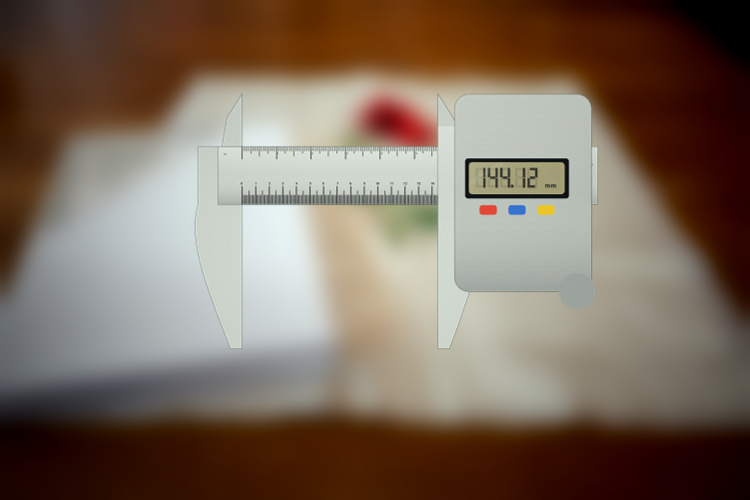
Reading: **144.12** mm
